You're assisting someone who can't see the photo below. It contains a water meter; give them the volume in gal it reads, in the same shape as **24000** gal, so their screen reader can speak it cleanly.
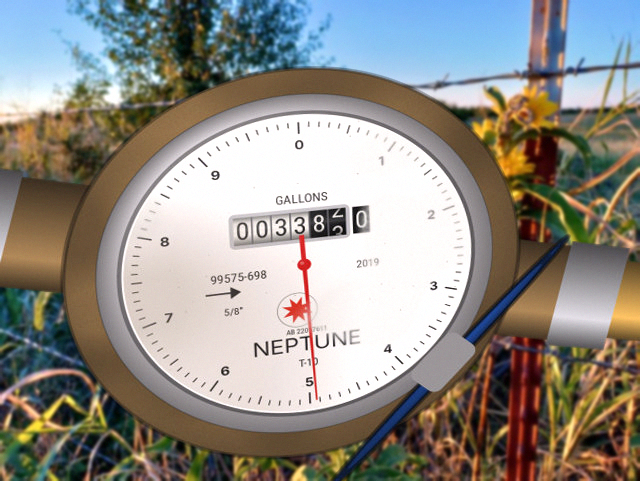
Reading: **33824.9** gal
